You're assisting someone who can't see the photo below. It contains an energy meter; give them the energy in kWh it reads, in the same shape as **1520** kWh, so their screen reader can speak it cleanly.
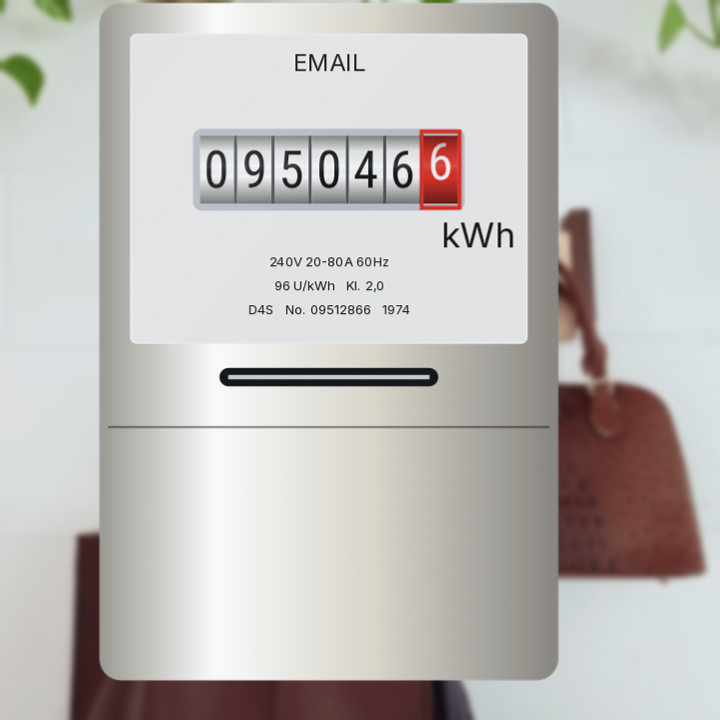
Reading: **95046.6** kWh
